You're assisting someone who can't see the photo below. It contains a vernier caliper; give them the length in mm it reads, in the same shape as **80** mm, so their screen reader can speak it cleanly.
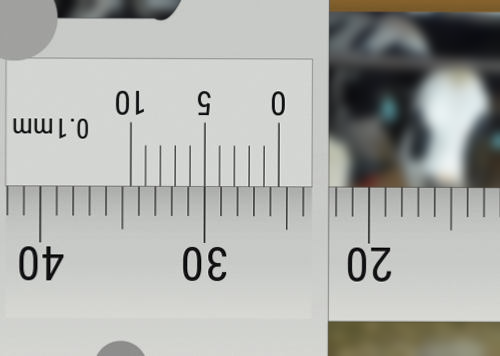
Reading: **25.5** mm
